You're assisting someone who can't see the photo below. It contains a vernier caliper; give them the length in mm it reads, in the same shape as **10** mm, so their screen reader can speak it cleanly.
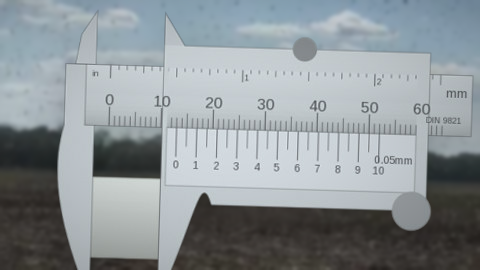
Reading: **13.0** mm
